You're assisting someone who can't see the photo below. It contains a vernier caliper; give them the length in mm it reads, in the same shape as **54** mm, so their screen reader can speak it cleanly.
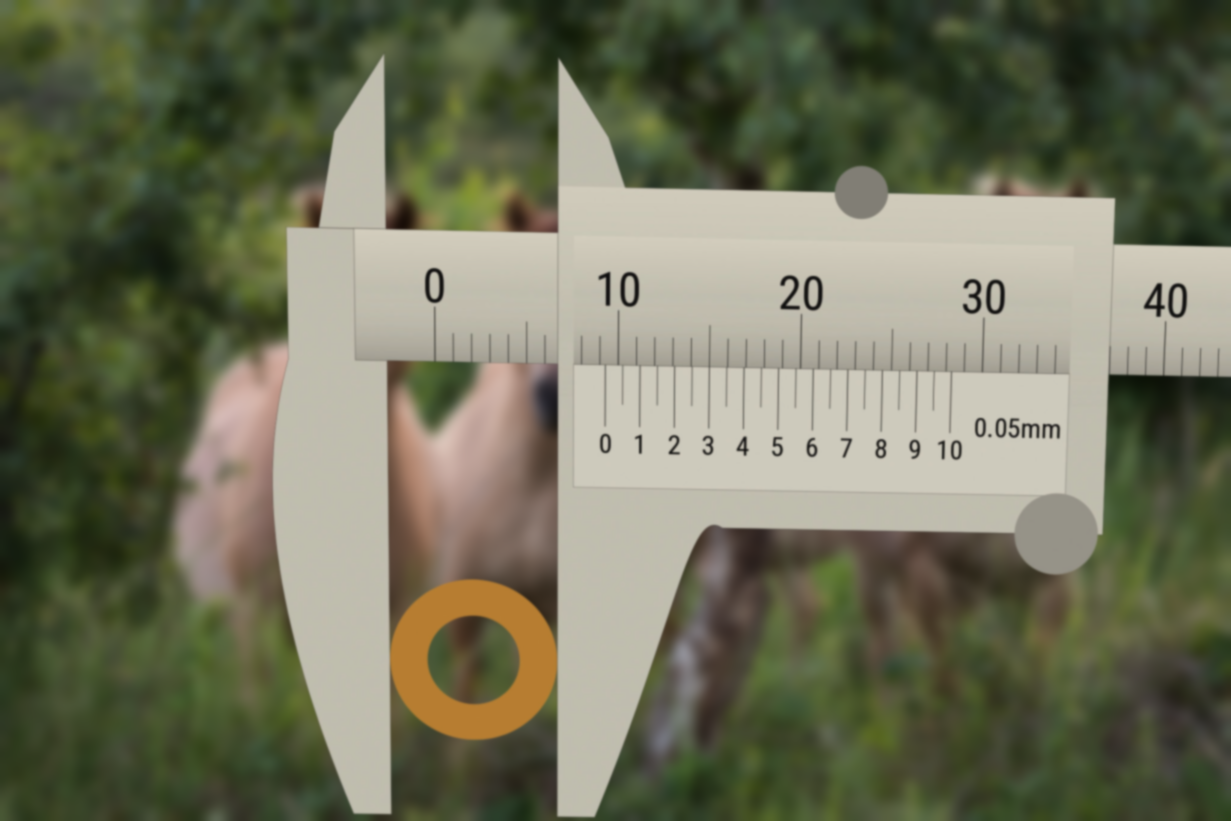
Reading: **9.3** mm
